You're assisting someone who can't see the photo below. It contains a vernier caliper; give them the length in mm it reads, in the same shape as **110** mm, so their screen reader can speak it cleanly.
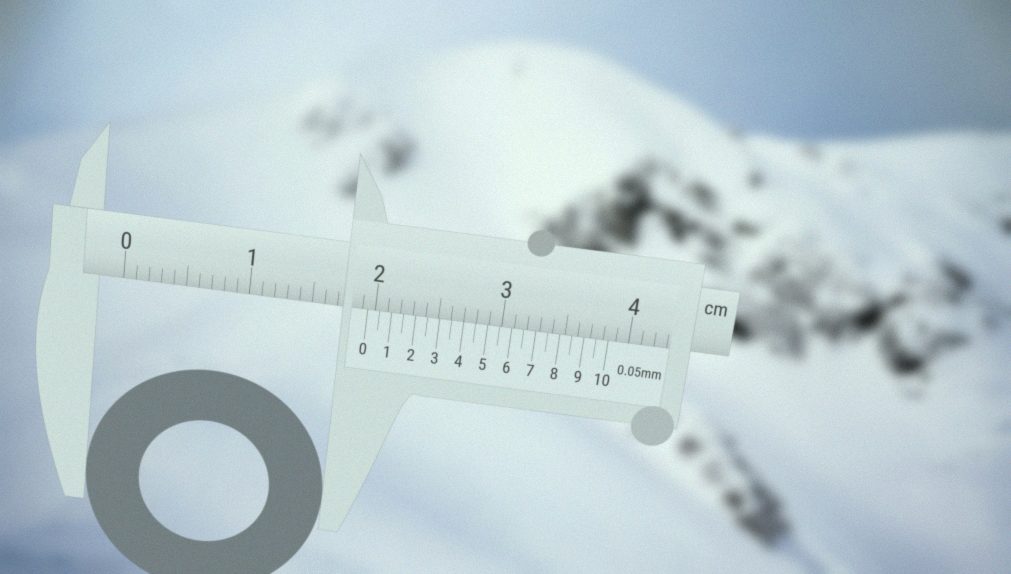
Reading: **19.4** mm
